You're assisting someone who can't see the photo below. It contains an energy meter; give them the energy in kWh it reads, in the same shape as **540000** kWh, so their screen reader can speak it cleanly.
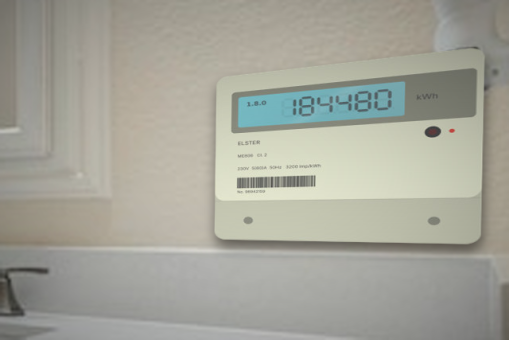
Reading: **184480** kWh
